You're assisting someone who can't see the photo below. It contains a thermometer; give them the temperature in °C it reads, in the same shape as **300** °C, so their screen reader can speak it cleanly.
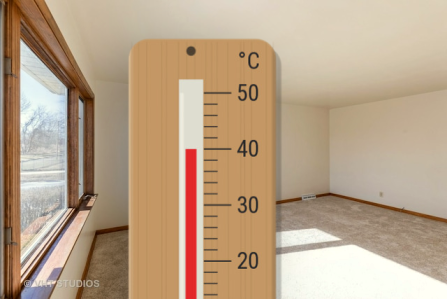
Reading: **40** °C
